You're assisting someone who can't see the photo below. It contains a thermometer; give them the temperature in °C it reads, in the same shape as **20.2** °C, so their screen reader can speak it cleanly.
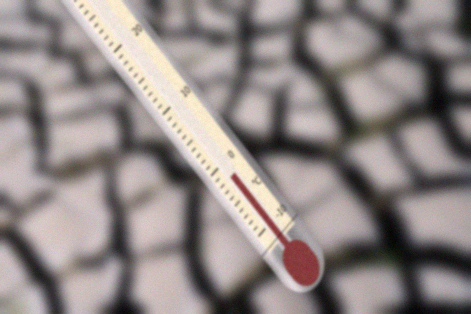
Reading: **-2** °C
